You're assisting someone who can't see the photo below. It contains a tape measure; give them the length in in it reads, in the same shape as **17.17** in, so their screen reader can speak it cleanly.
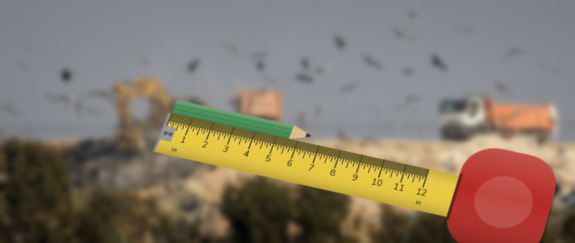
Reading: **6.5** in
